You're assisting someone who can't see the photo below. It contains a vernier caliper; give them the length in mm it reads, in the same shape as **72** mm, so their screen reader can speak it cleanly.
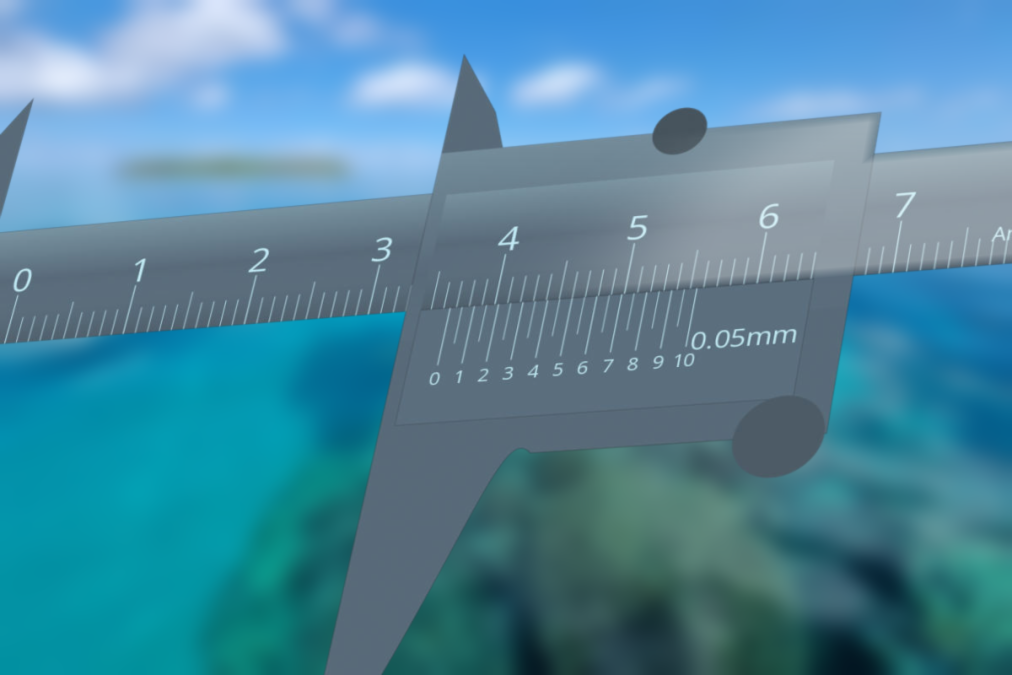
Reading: **36.5** mm
